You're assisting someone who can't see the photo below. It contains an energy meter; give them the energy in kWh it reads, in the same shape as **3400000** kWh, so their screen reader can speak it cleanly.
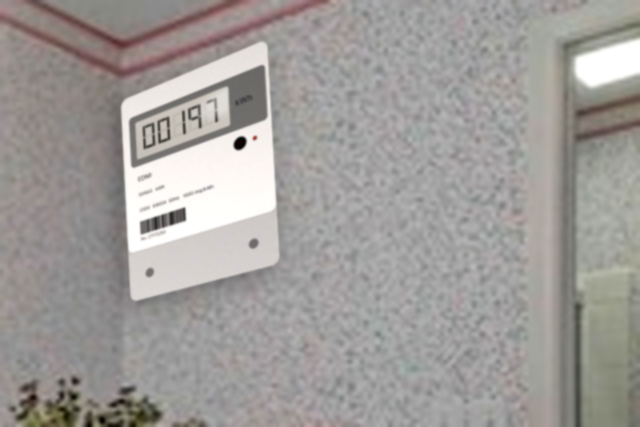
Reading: **197** kWh
